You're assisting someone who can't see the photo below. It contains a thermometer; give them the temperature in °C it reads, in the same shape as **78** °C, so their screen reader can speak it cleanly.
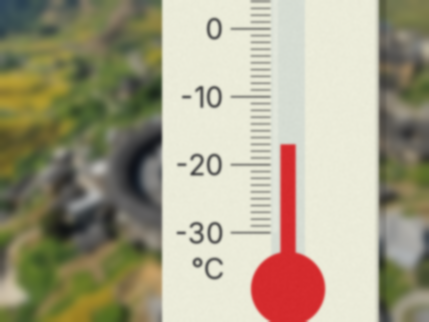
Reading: **-17** °C
